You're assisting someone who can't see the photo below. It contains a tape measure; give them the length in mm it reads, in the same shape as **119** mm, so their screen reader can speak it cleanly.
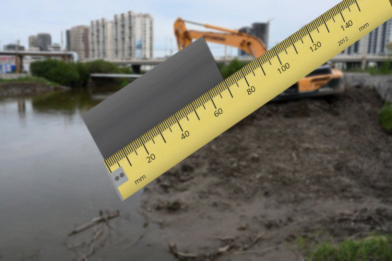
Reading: **70** mm
